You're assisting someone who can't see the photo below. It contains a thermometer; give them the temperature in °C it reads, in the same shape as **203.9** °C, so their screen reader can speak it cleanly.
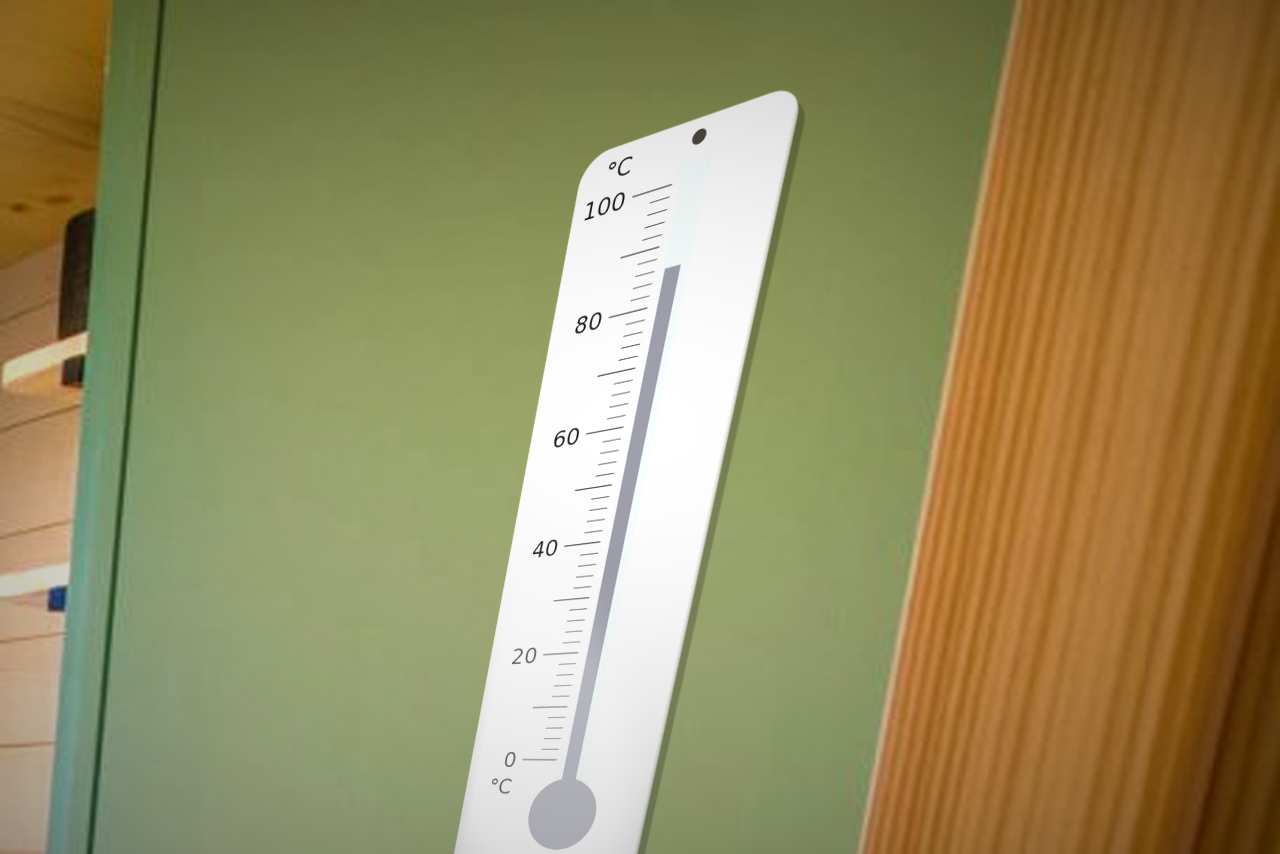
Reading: **86** °C
